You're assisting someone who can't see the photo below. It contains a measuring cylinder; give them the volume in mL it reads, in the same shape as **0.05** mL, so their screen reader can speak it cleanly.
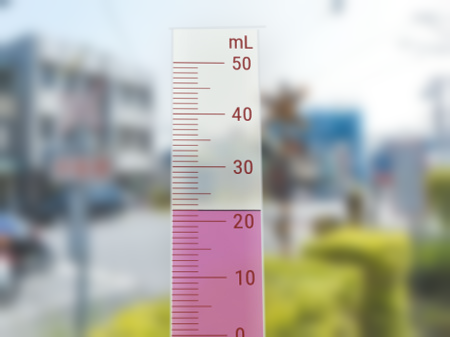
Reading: **22** mL
